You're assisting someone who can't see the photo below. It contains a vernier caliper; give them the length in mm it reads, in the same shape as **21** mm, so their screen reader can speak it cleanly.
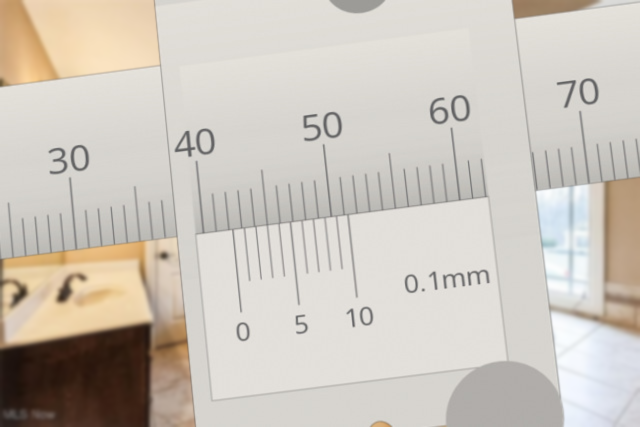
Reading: **42.3** mm
